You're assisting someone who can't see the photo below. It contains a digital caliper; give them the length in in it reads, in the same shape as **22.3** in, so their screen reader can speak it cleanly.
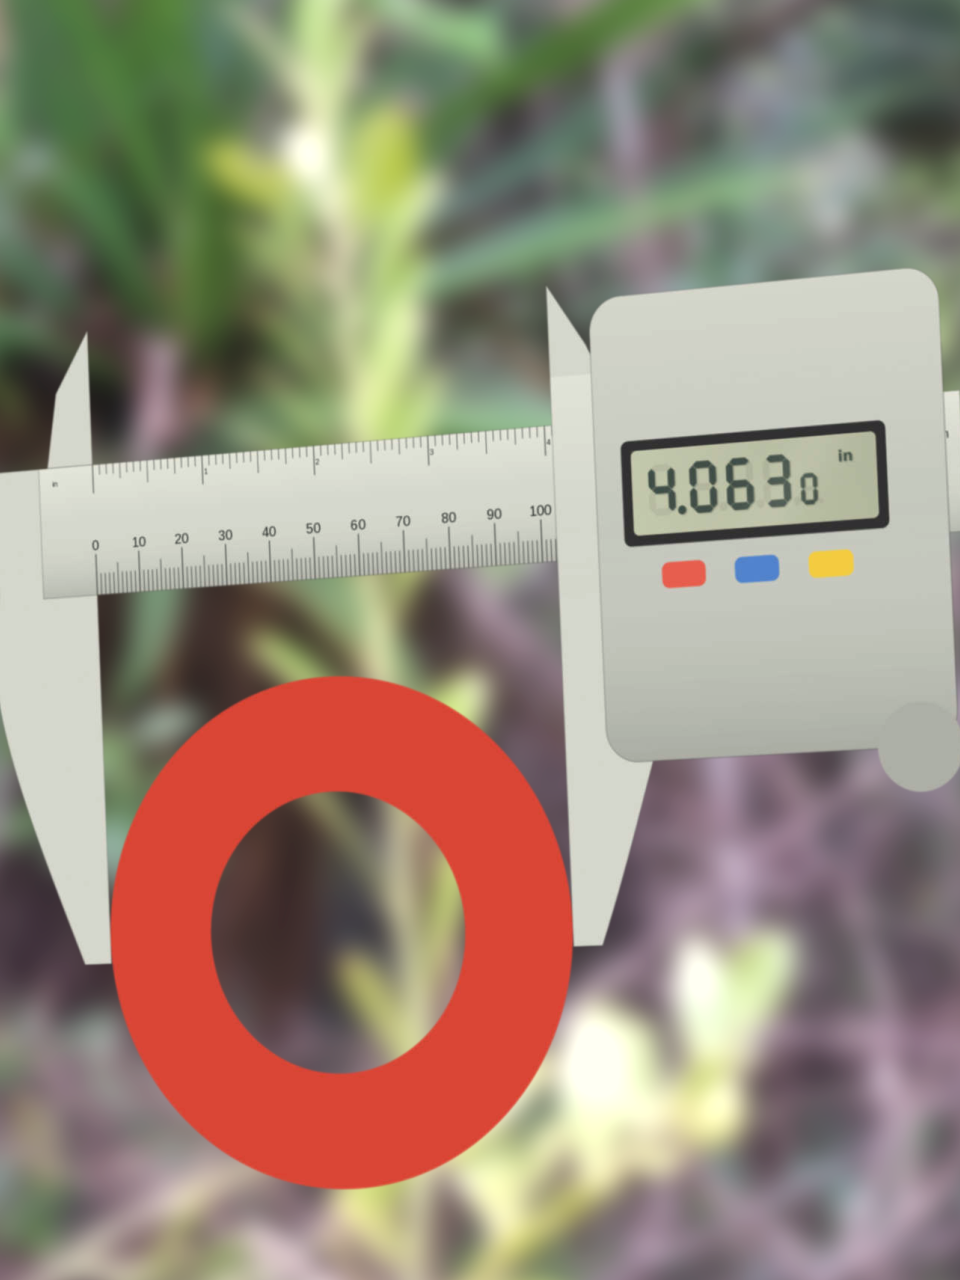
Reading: **4.0630** in
